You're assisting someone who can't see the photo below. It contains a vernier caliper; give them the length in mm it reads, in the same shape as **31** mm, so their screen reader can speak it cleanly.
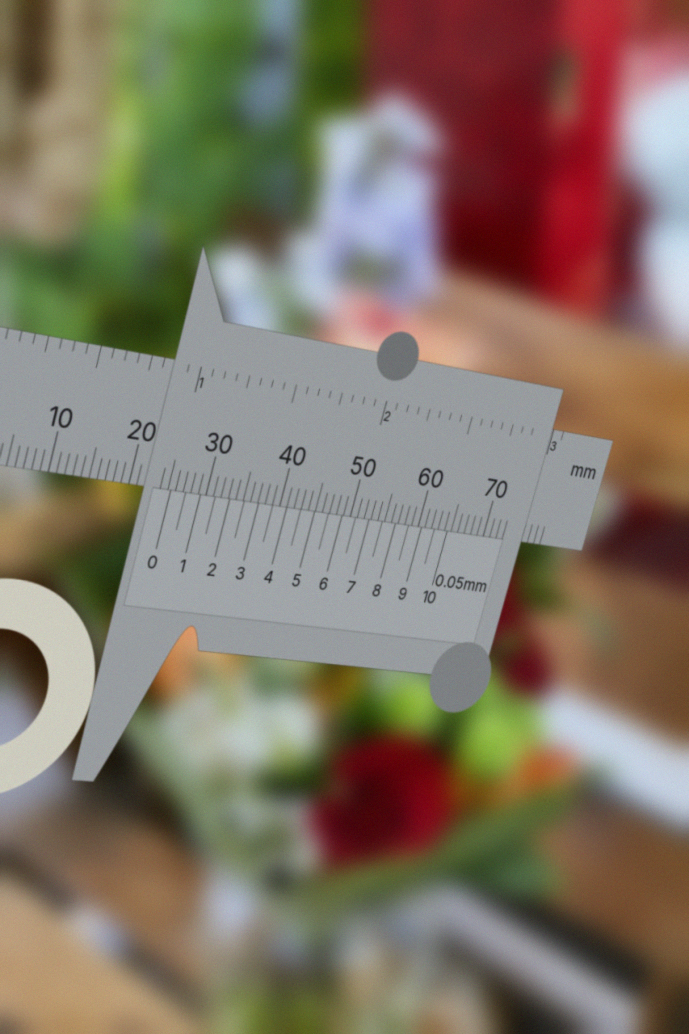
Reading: **25.4** mm
